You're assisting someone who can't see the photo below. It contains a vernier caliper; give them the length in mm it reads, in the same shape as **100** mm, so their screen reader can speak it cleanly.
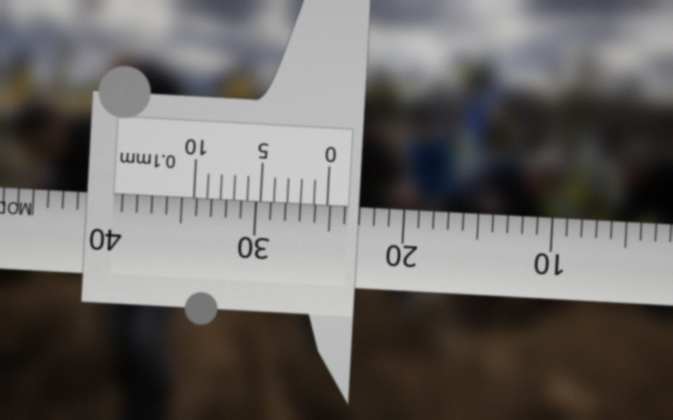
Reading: **25.2** mm
